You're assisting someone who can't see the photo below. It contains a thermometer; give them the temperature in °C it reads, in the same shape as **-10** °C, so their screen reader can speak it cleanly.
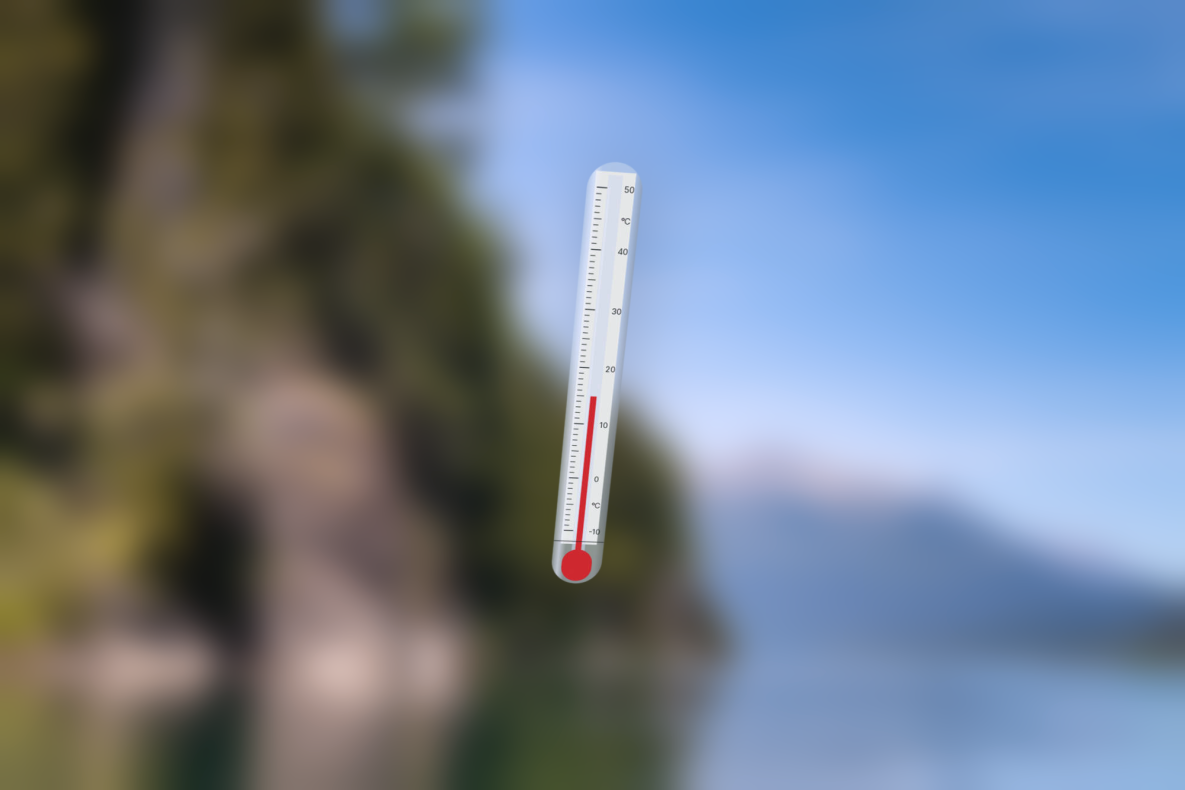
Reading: **15** °C
